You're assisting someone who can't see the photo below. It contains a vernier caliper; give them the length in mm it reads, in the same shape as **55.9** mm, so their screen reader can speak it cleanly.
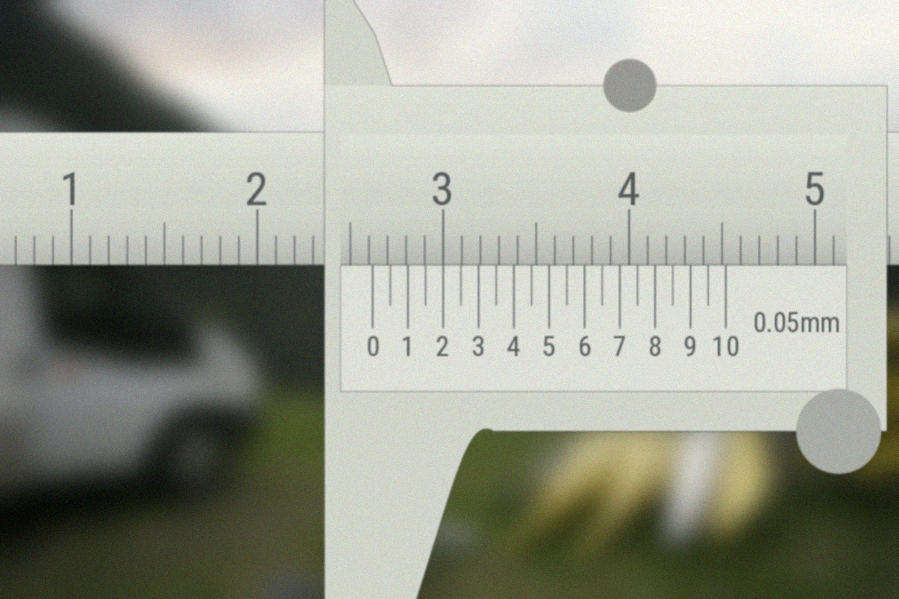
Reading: **26.2** mm
